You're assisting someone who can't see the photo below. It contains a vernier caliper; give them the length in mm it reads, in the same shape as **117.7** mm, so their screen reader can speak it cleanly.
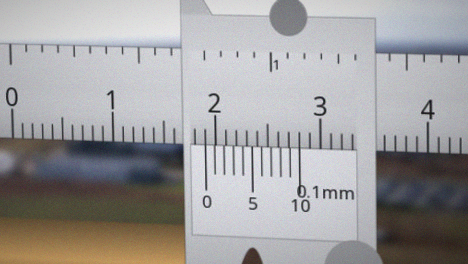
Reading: **19.0** mm
